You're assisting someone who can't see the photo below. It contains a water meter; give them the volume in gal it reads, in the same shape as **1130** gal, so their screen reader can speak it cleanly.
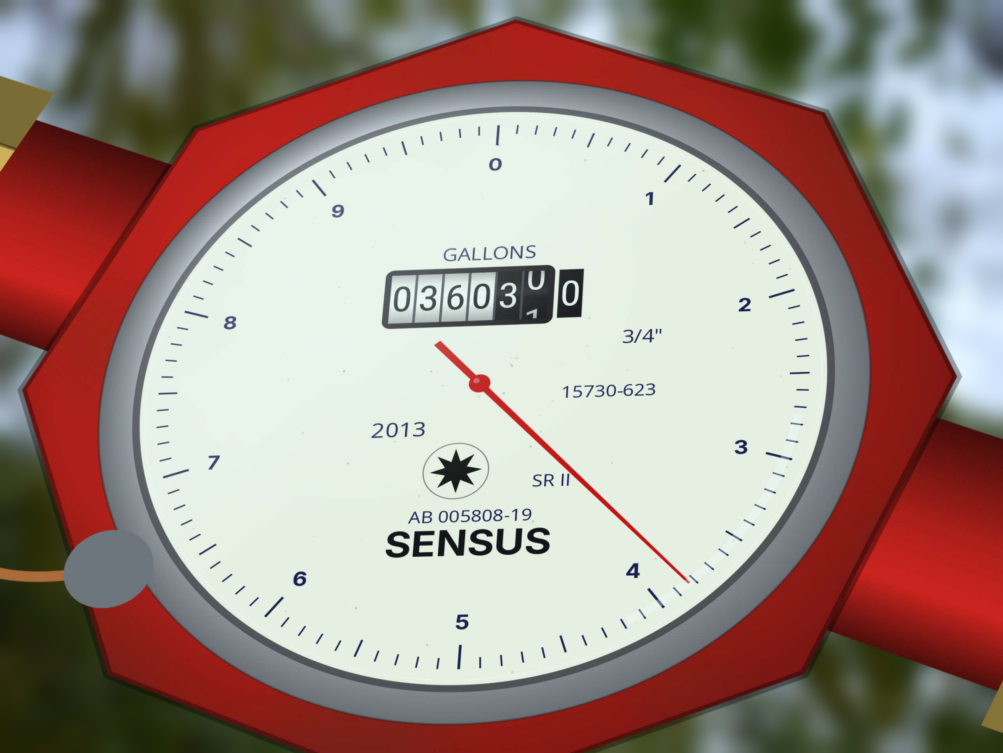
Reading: **360303.8** gal
